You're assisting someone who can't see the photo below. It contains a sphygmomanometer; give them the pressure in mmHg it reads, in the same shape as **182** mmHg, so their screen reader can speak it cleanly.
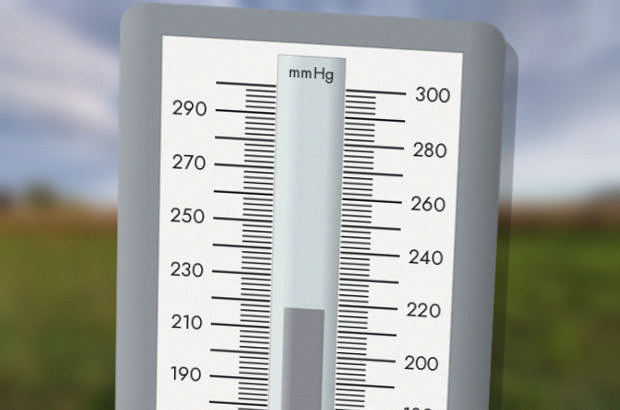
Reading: **218** mmHg
